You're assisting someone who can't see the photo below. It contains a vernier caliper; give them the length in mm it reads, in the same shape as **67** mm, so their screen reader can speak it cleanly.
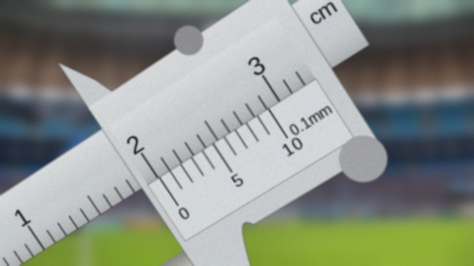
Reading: **20.1** mm
